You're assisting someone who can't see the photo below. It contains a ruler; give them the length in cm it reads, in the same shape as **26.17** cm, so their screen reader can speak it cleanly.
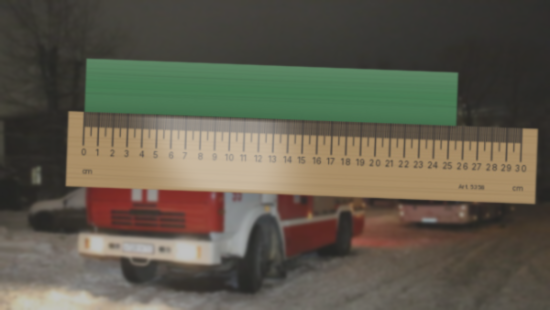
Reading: **25.5** cm
